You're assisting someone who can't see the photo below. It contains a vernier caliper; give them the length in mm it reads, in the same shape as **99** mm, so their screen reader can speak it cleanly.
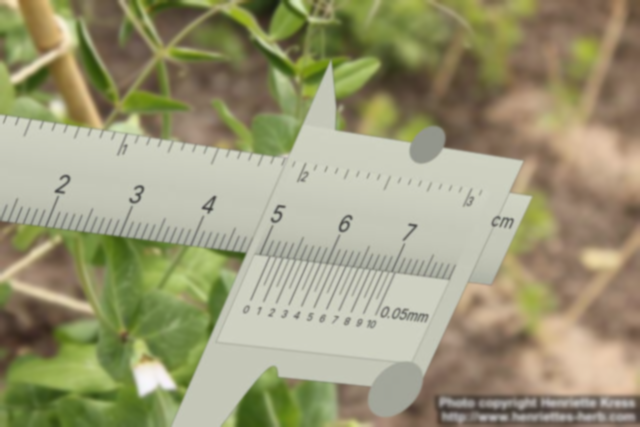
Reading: **51.5** mm
